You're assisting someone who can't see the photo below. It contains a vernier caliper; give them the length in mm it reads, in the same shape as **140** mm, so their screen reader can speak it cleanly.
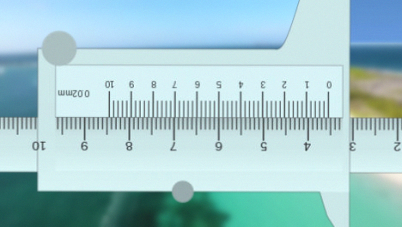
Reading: **35.5** mm
